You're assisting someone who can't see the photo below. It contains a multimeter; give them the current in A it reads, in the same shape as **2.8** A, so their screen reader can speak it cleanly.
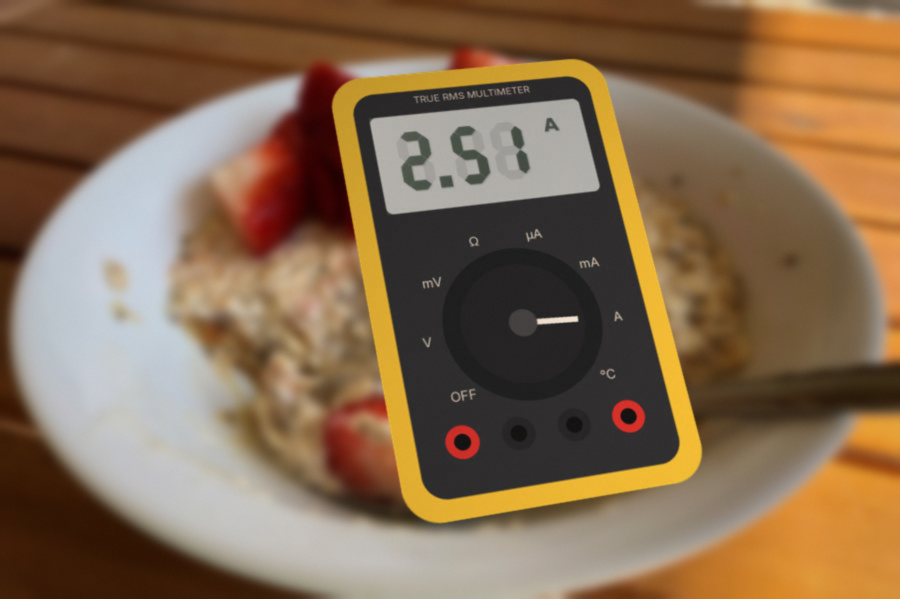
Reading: **2.51** A
